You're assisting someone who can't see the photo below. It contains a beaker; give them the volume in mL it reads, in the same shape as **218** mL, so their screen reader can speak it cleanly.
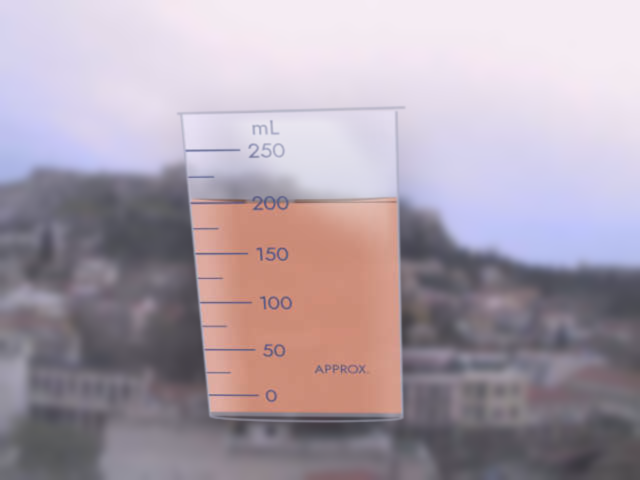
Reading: **200** mL
